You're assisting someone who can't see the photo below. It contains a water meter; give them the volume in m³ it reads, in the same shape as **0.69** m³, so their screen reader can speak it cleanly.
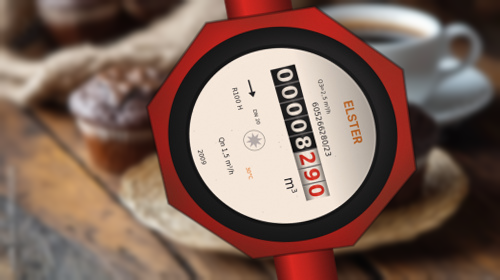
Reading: **8.290** m³
